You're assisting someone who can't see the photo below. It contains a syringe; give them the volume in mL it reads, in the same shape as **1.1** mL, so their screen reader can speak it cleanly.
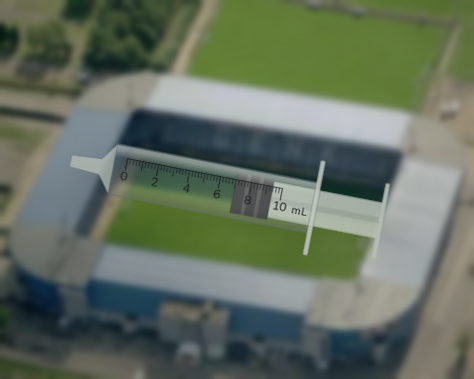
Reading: **7** mL
